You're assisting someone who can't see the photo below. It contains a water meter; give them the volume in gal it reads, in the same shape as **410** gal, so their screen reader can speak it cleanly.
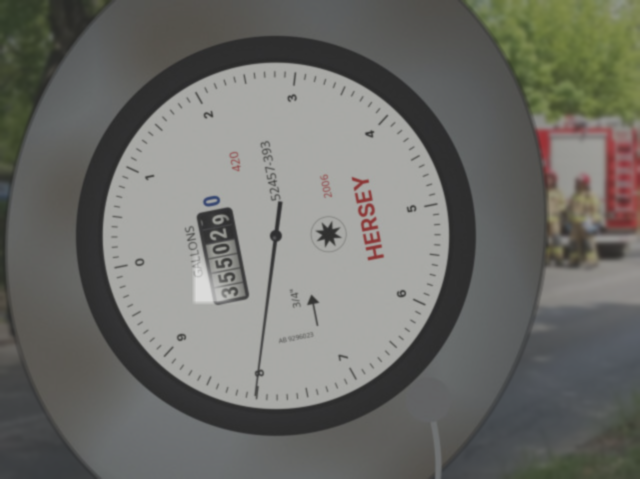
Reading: **3550288.0** gal
